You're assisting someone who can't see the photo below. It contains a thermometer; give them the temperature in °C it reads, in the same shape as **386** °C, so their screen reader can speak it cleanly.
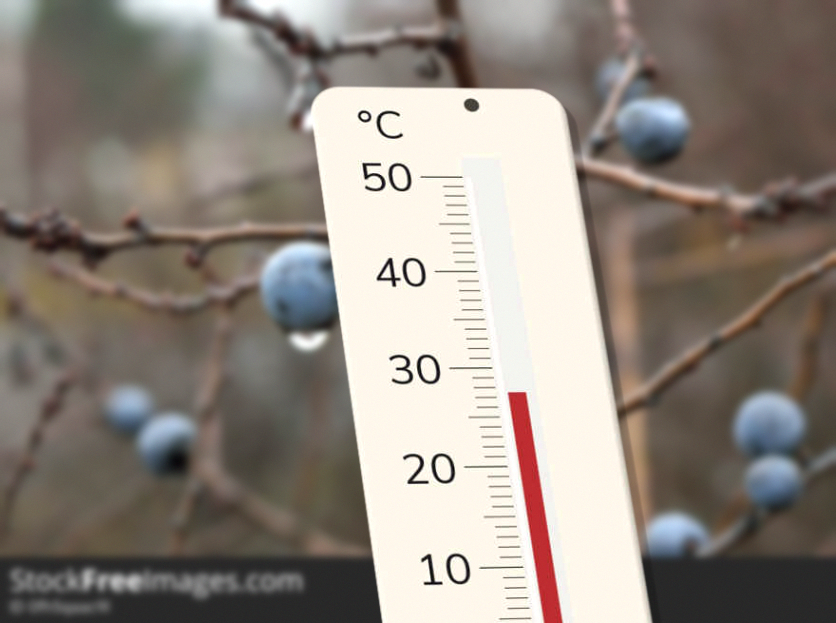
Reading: **27.5** °C
